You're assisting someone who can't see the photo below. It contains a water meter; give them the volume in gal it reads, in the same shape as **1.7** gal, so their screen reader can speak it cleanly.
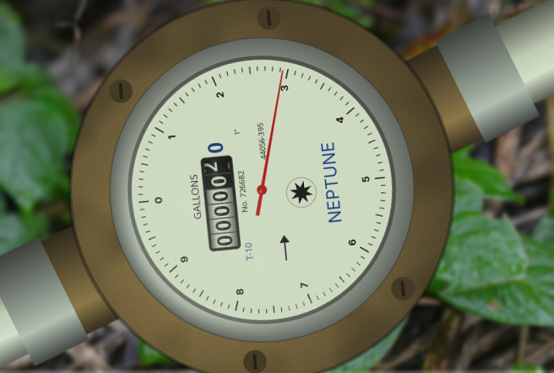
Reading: **22.9** gal
